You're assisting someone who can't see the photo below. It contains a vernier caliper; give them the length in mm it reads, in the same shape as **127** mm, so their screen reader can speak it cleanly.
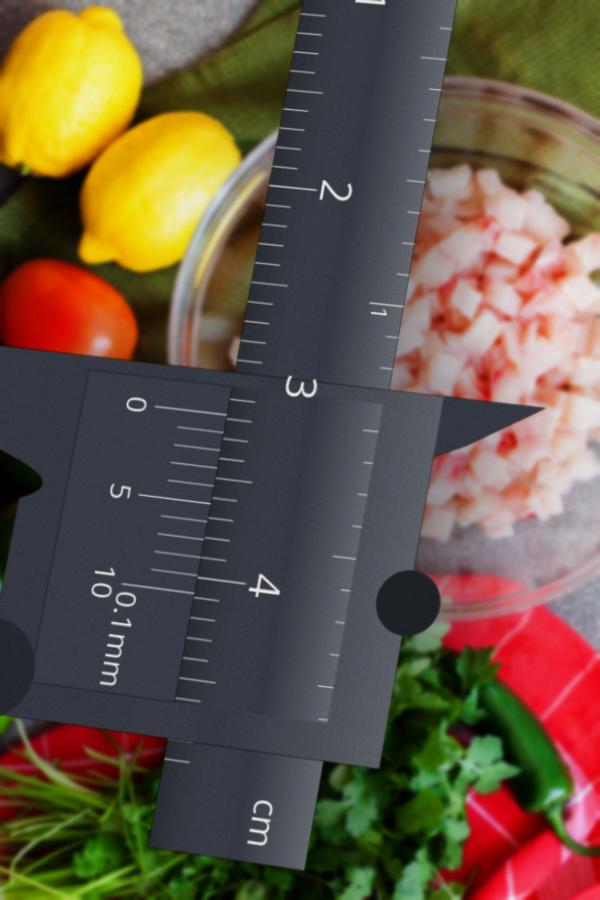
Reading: **31.8** mm
